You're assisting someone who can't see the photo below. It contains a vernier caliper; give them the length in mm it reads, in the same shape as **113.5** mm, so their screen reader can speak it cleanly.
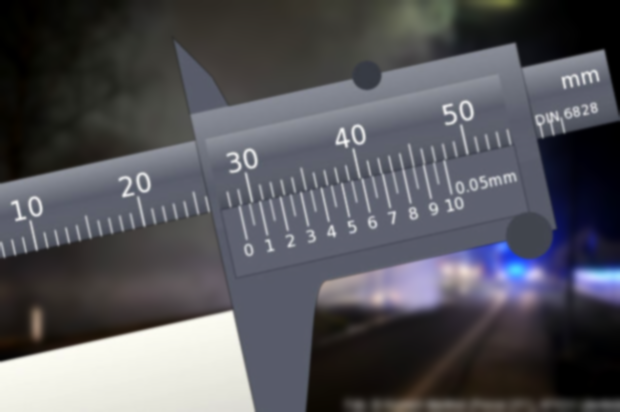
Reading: **28.8** mm
